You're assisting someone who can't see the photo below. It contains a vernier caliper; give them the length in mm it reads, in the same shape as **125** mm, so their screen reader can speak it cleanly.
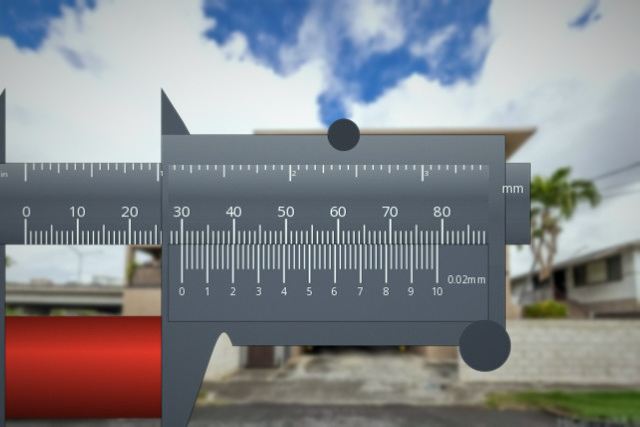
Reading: **30.0** mm
